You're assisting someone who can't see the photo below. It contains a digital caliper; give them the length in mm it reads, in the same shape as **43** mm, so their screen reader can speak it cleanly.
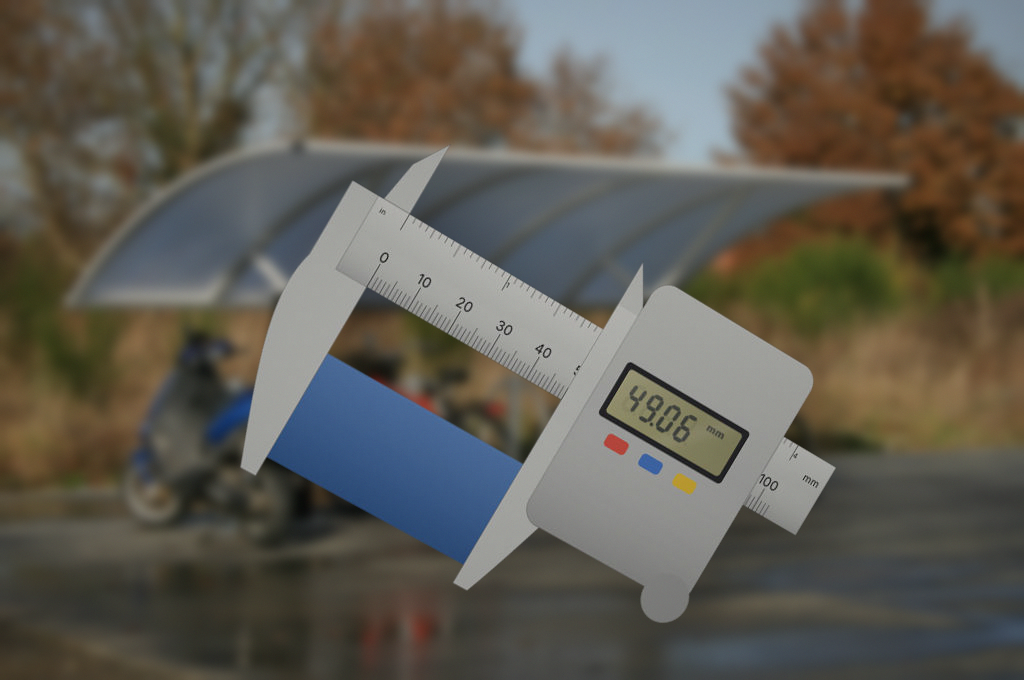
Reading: **49.06** mm
